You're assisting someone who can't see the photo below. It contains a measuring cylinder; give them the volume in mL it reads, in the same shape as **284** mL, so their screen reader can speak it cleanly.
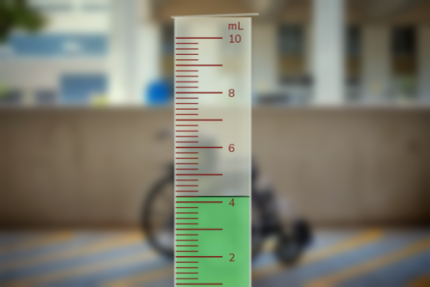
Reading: **4.2** mL
